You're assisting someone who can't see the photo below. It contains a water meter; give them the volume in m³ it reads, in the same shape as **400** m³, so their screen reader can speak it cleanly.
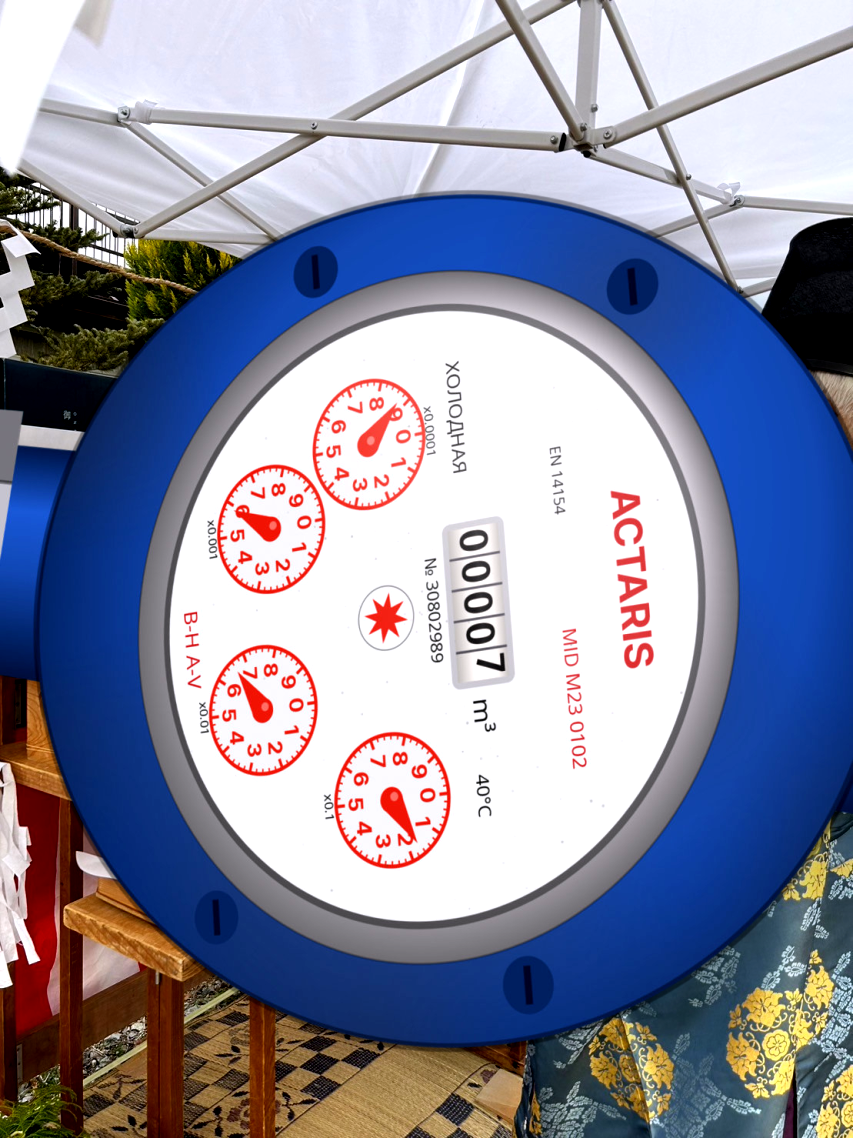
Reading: **7.1658** m³
